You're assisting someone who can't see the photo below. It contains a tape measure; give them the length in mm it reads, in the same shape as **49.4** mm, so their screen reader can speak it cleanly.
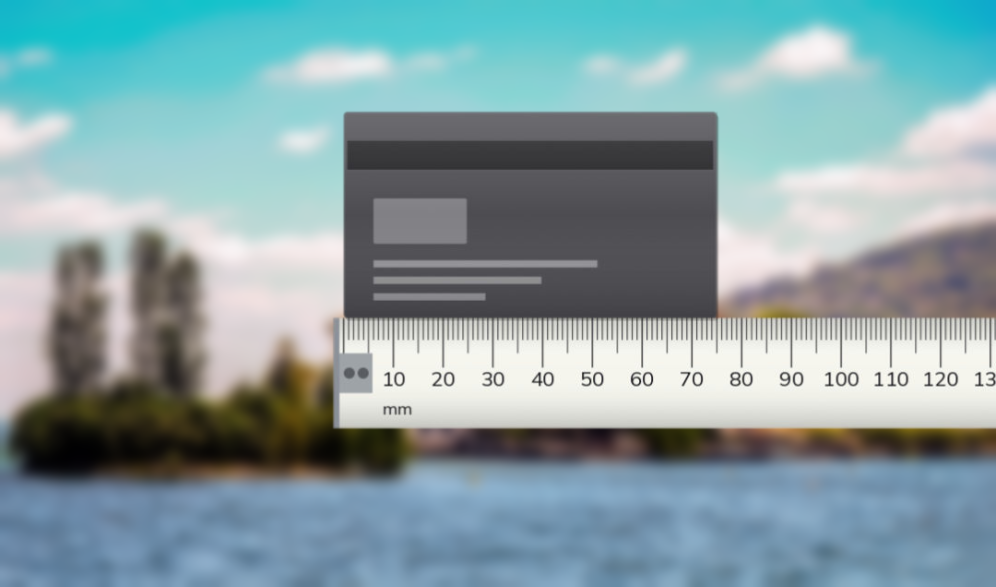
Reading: **75** mm
